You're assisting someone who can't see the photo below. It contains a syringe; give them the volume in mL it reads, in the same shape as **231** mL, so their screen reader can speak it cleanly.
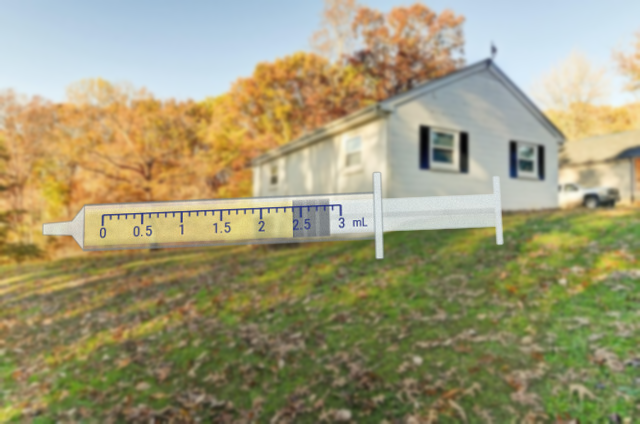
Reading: **2.4** mL
